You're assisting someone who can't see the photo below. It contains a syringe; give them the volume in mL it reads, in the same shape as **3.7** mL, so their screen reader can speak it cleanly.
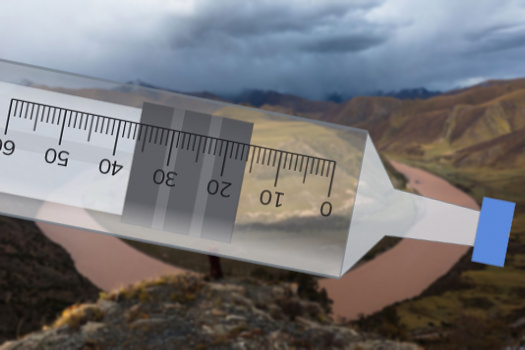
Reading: **16** mL
